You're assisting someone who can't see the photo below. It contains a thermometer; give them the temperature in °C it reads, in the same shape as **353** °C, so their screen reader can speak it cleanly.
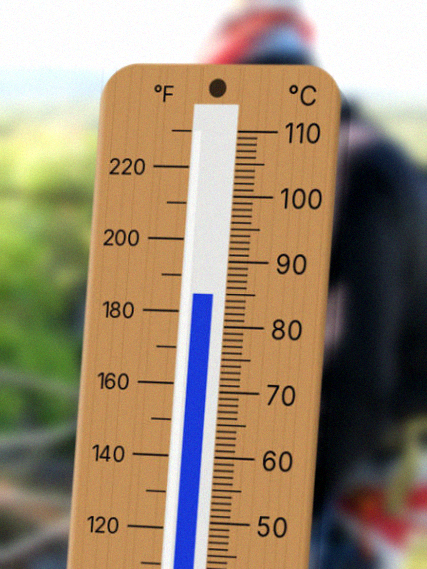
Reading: **85** °C
